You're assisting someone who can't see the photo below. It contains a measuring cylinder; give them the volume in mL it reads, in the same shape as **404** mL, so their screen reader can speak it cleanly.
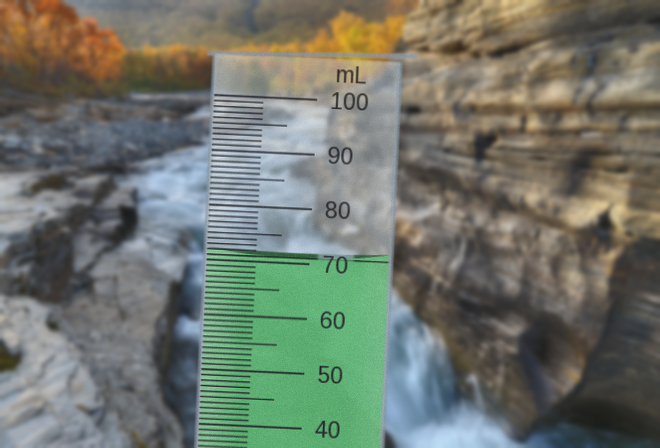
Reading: **71** mL
